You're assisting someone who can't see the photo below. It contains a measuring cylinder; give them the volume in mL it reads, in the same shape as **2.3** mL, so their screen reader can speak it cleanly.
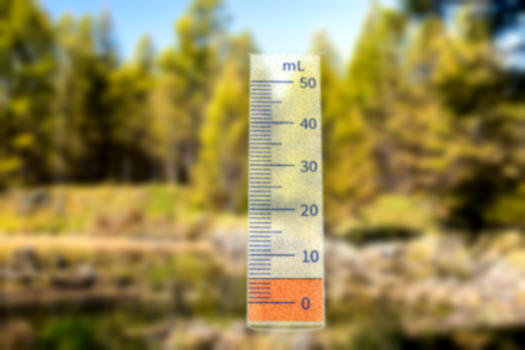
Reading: **5** mL
